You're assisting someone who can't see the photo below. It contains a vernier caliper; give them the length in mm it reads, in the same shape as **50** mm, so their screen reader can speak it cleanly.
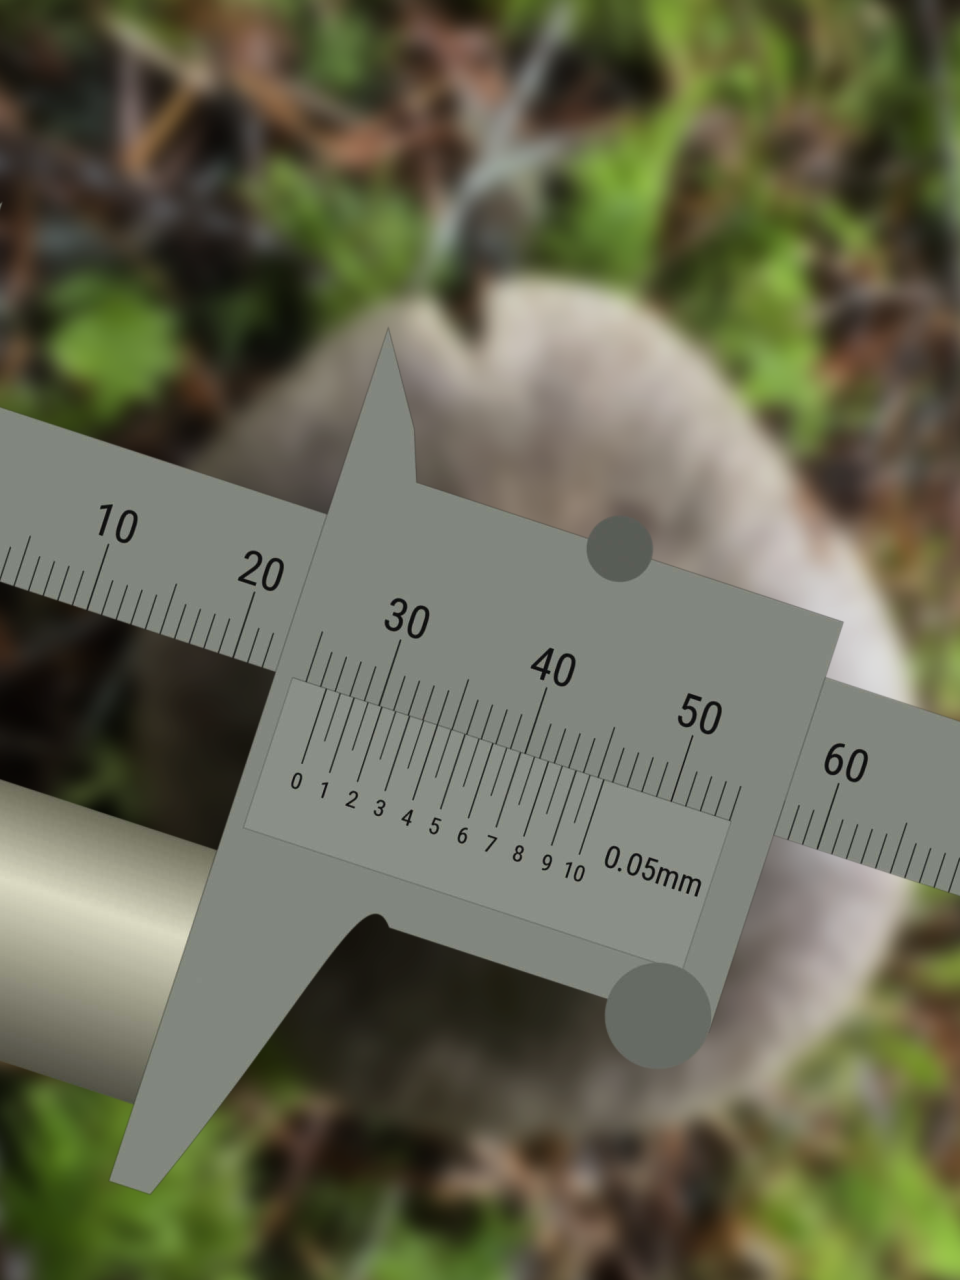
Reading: **26.4** mm
